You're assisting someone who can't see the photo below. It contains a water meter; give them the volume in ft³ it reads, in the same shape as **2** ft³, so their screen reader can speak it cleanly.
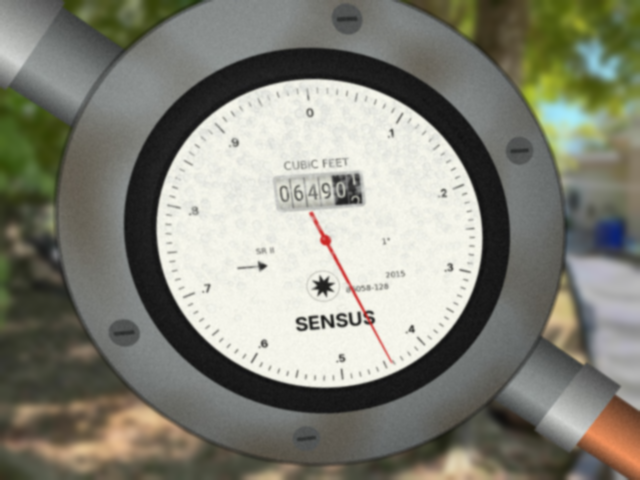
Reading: **64901.44** ft³
